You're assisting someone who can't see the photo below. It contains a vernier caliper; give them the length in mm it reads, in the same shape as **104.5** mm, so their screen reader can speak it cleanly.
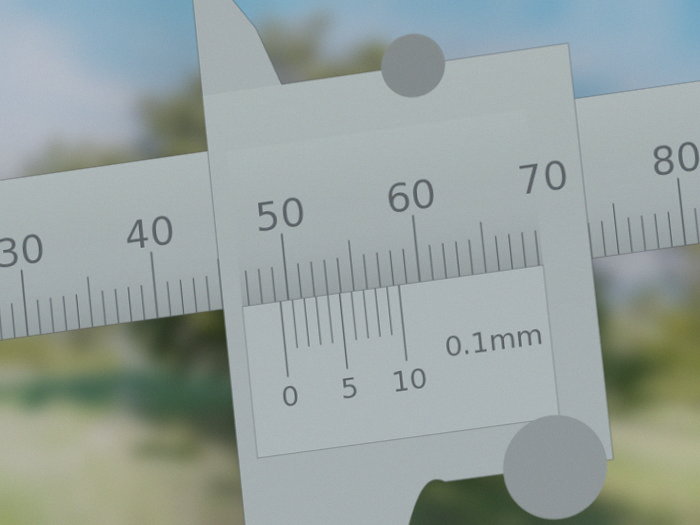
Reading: **49.4** mm
